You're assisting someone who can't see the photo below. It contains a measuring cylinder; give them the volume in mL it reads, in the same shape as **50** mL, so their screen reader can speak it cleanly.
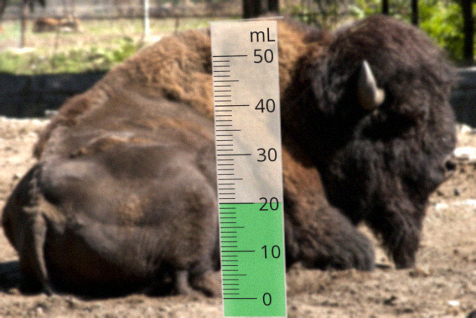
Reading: **20** mL
